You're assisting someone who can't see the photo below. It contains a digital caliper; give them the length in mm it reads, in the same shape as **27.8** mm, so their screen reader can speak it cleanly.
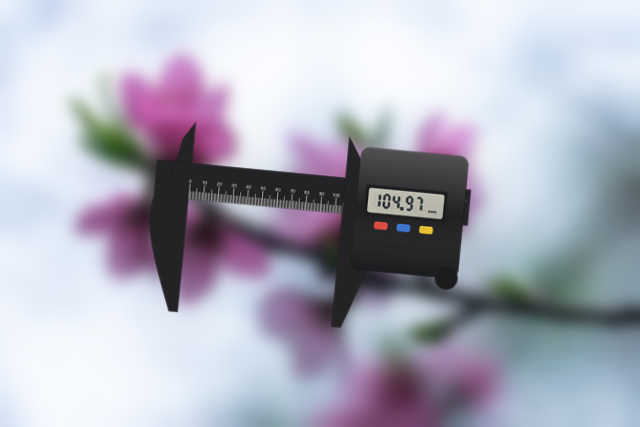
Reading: **104.97** mm
